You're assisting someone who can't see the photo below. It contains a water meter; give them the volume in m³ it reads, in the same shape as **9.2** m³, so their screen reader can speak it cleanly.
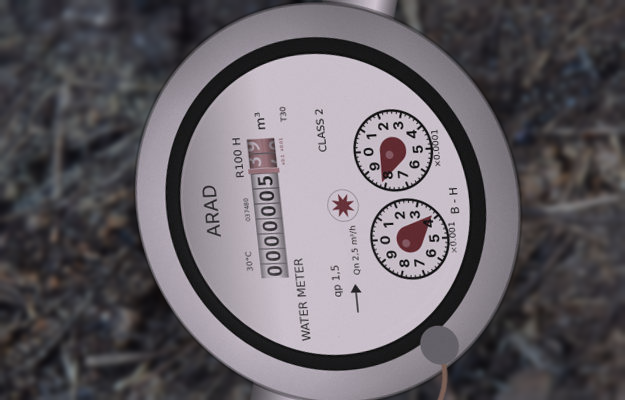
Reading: **5.3938** m³
